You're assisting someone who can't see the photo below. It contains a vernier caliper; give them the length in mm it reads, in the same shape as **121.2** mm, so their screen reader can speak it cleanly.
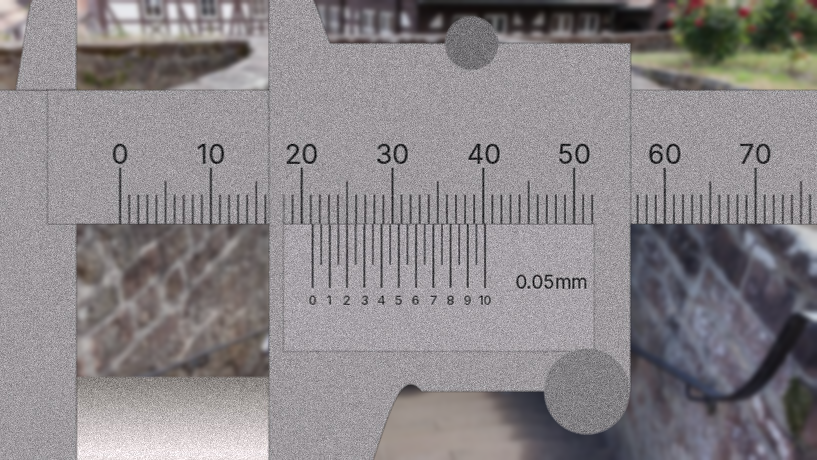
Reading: **21.2** mm
